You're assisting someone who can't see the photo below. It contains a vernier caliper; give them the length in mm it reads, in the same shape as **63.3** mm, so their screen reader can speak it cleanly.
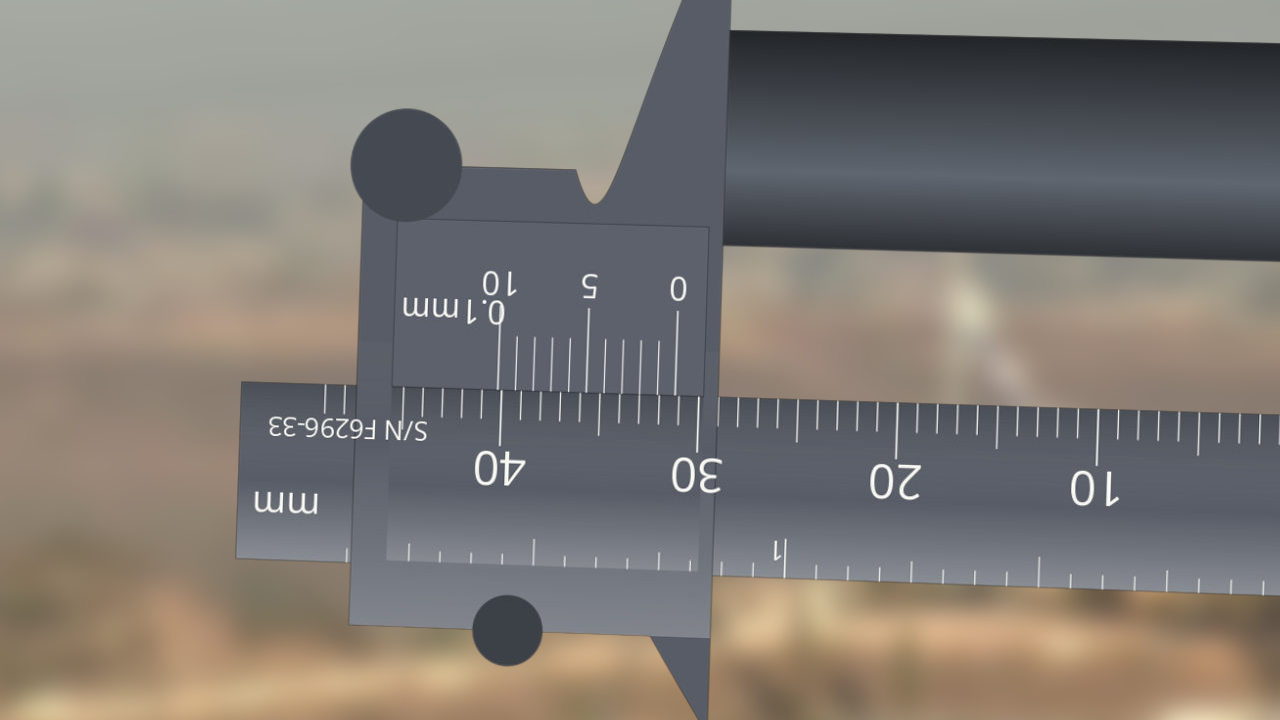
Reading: **31.2** mm
